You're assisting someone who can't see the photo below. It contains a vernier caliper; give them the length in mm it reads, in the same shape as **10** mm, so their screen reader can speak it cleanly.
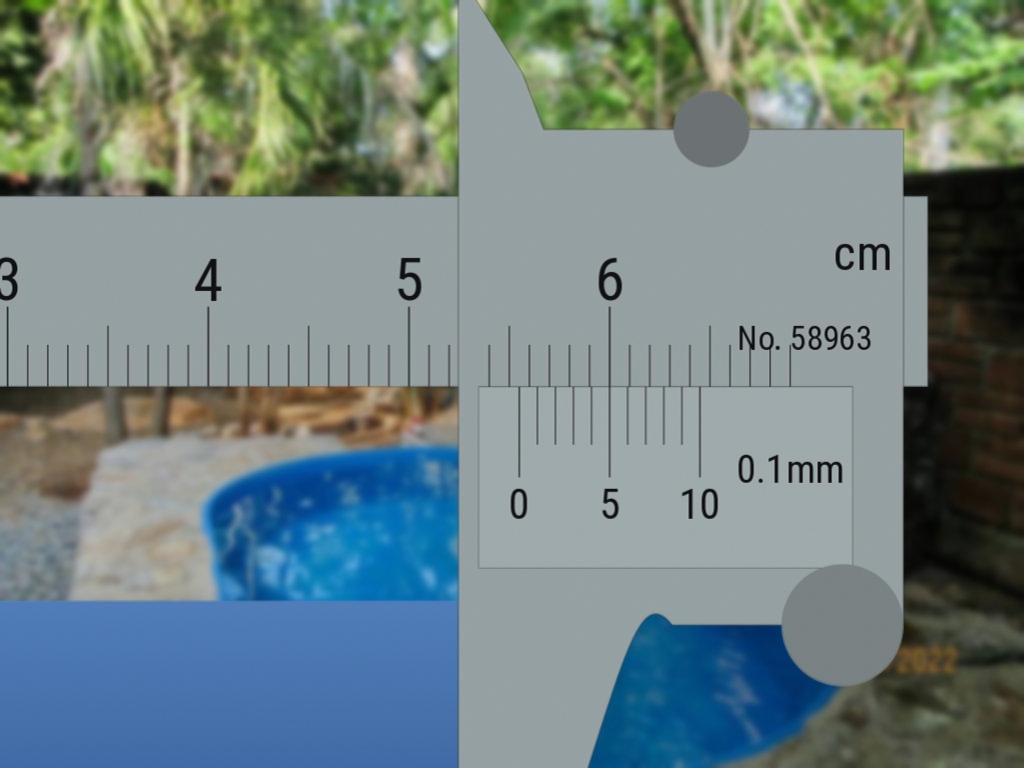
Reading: **55.5** mm
